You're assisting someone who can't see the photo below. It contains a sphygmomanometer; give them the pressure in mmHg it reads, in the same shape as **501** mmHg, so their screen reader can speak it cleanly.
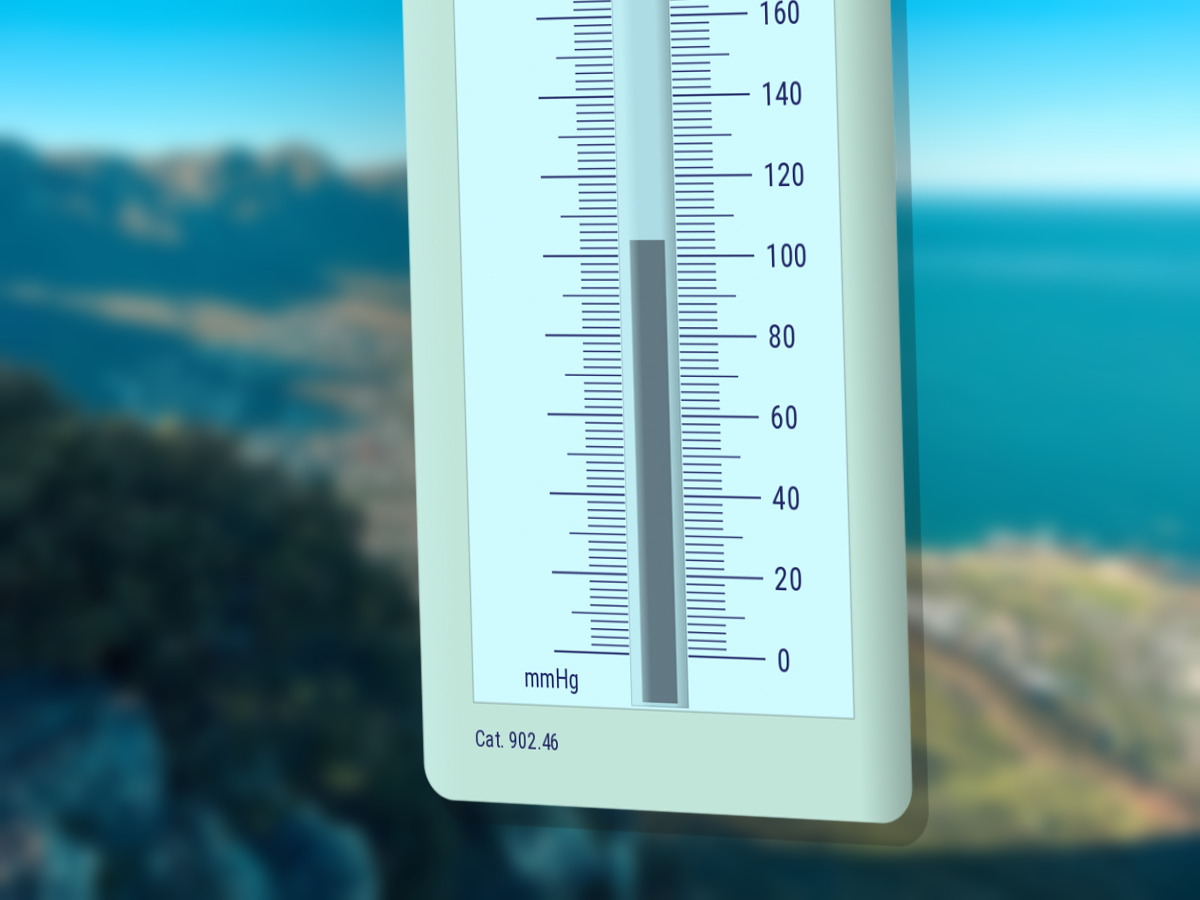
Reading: **104** mmHg
